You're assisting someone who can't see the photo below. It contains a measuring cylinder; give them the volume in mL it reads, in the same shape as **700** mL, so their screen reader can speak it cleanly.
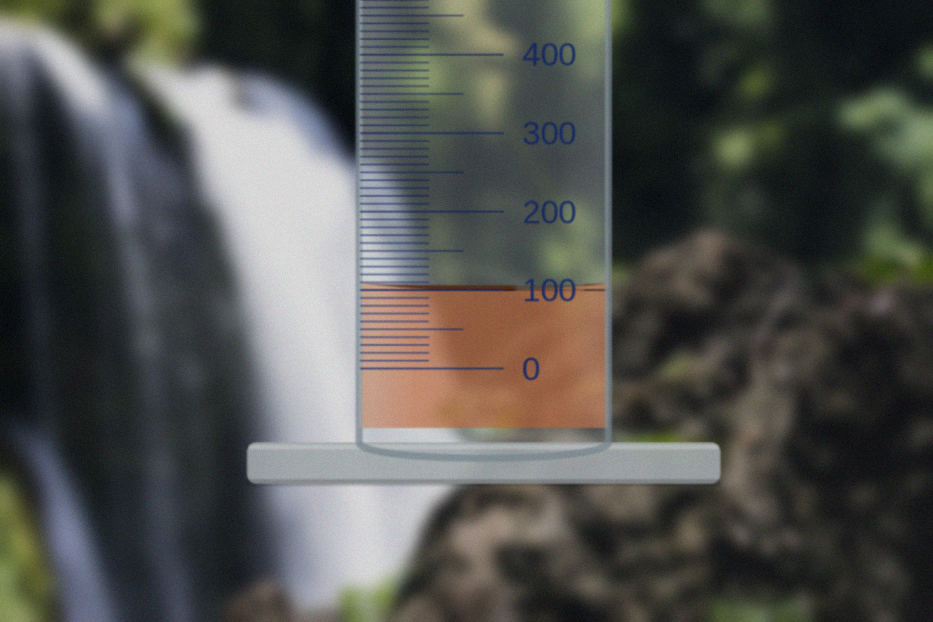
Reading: **100** mL
